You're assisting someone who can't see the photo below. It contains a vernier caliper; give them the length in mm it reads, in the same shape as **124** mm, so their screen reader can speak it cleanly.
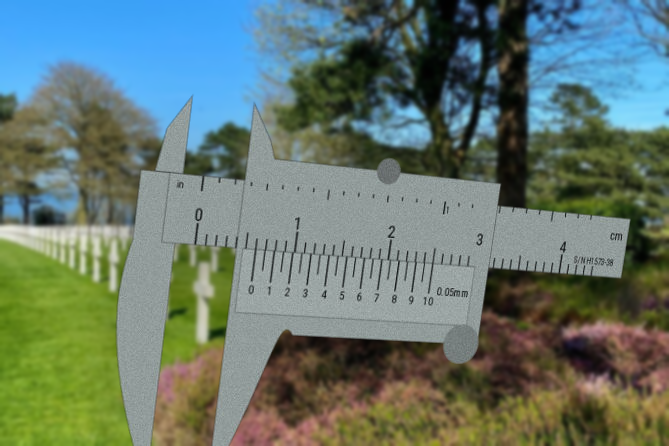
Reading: **6.0** mm
